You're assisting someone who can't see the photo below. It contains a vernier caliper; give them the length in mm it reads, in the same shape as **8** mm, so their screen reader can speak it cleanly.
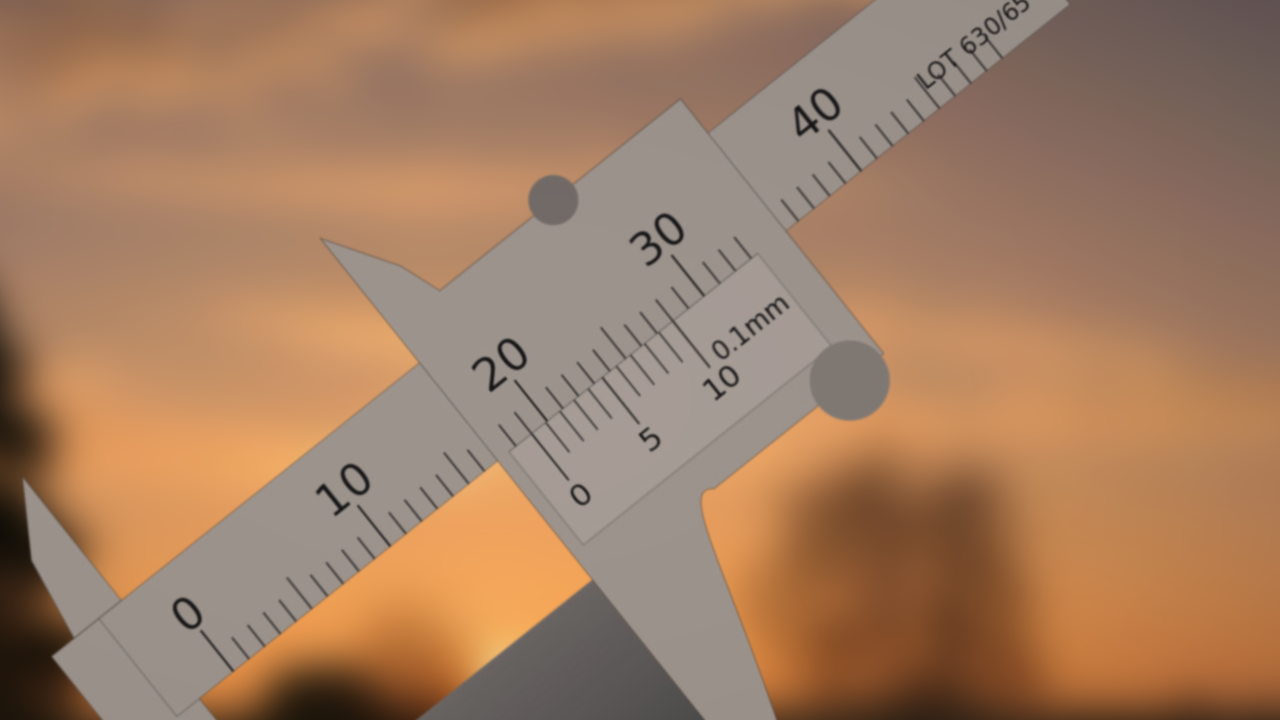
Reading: **19.0** mm
